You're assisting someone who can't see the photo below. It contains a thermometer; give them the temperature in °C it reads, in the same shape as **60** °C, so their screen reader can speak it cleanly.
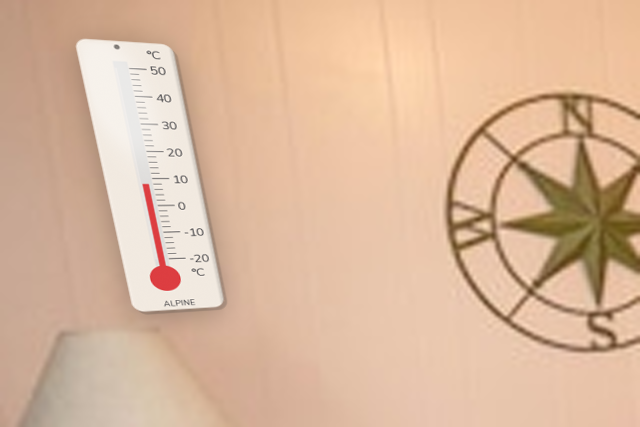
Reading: **8** °C
